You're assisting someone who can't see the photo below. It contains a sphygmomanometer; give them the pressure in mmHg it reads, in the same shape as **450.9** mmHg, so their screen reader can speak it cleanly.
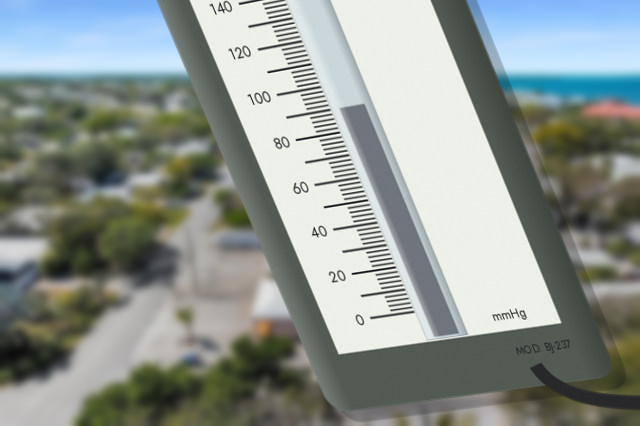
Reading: **90** mmHg
